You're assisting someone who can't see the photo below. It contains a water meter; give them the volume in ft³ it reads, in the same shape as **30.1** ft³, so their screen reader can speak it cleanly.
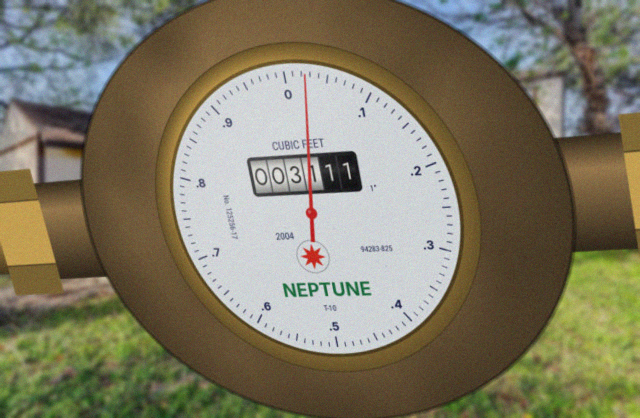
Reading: **3111.02** ft³
